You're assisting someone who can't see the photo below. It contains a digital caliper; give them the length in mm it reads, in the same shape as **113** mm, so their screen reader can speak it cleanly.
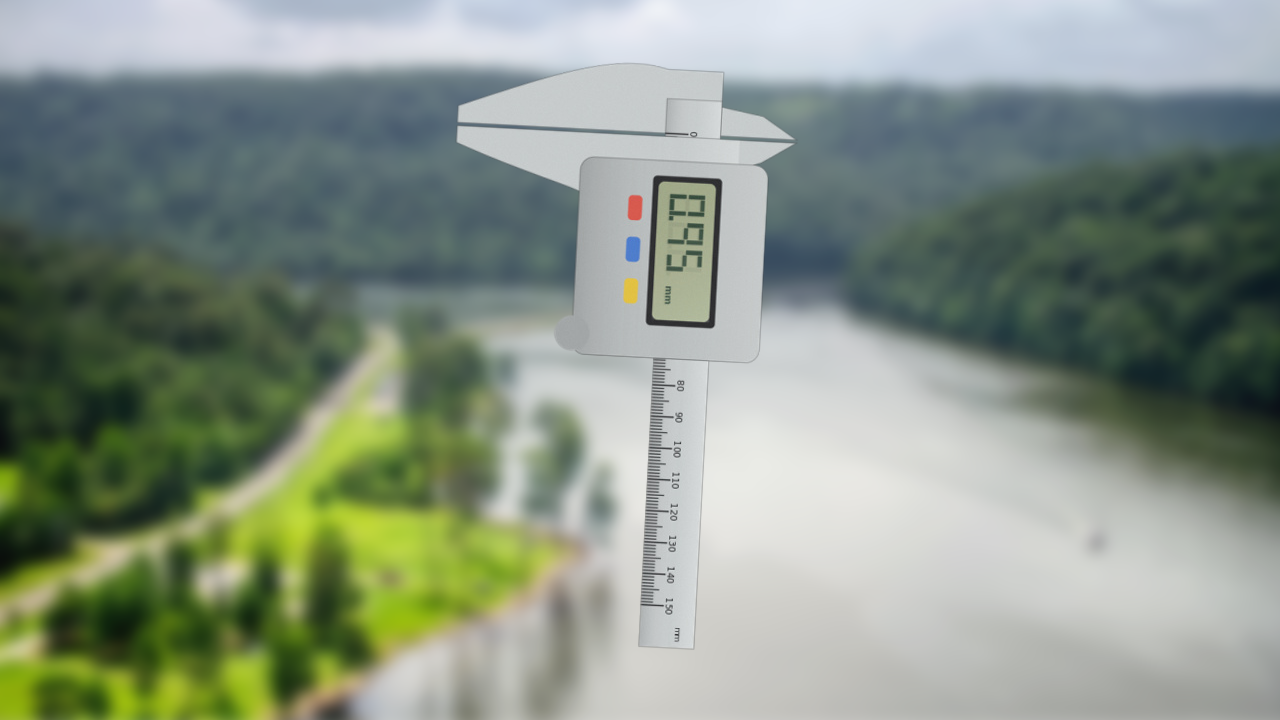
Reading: **0.95** mm
